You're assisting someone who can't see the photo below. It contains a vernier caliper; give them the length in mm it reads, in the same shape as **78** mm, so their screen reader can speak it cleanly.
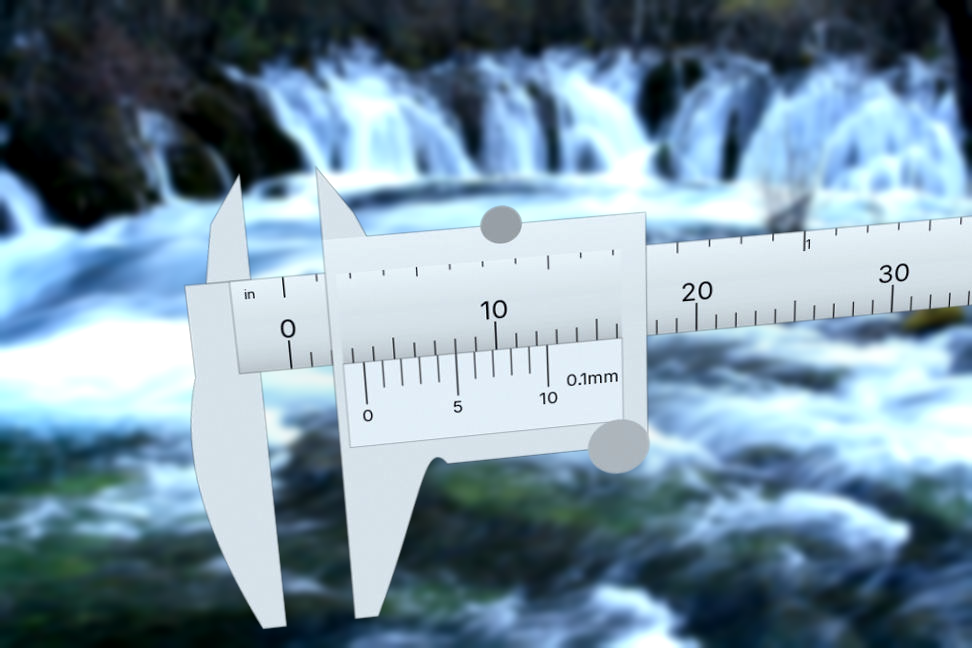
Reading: **3.5** mm
